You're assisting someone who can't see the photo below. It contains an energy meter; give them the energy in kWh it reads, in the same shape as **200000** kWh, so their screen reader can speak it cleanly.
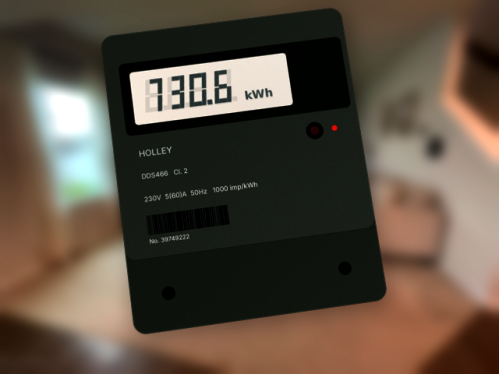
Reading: **730.6** kWh
